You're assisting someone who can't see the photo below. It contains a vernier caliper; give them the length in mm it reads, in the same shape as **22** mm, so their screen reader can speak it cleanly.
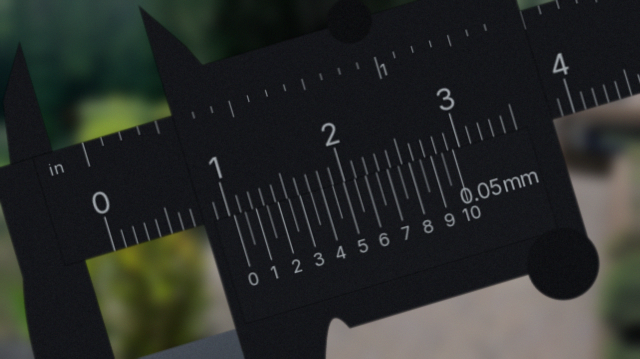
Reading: **10.4** mm
